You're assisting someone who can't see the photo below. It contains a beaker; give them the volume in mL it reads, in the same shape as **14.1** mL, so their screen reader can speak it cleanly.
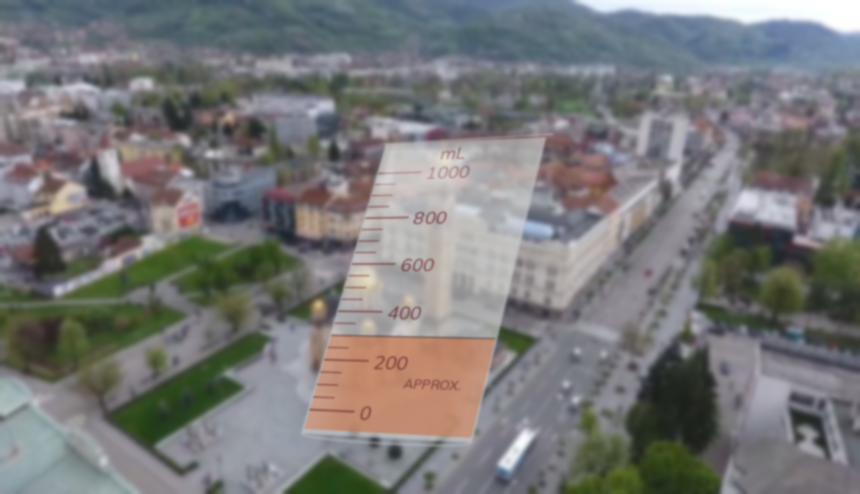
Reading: **300** mL
